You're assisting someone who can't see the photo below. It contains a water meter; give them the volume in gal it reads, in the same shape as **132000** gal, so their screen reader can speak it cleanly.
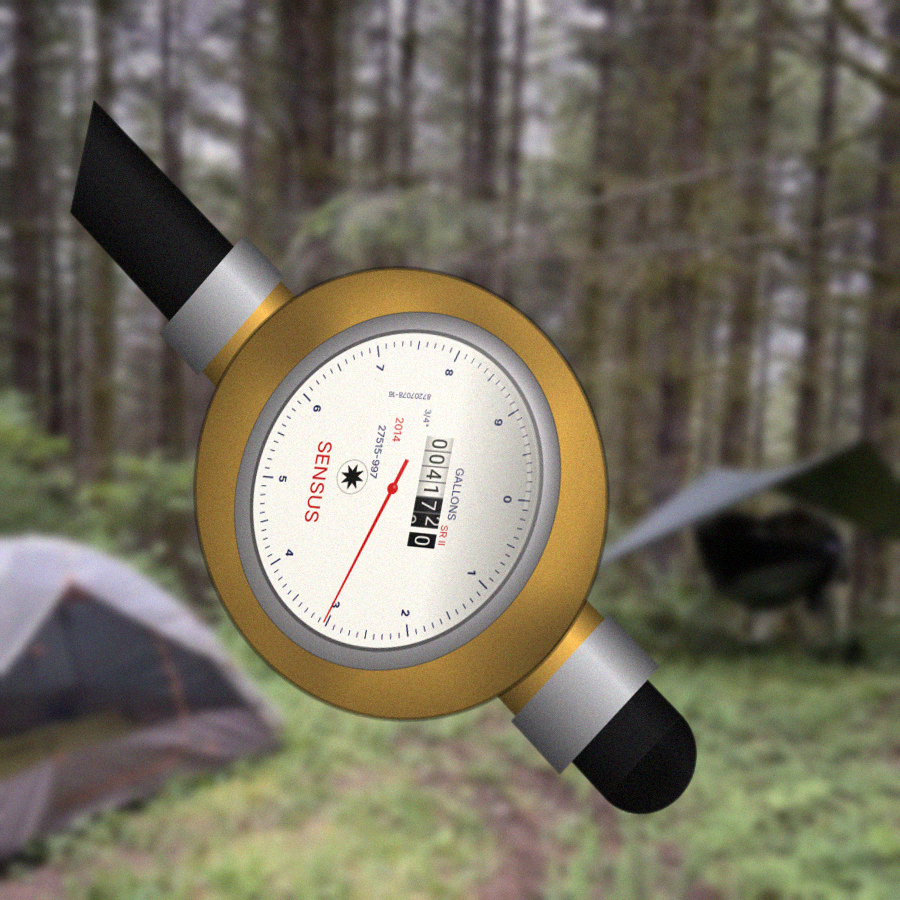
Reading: **41723.0** gal
